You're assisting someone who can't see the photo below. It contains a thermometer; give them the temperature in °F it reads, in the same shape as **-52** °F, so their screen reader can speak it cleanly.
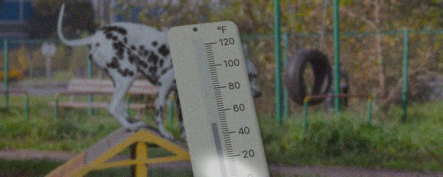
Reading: **50** °F
